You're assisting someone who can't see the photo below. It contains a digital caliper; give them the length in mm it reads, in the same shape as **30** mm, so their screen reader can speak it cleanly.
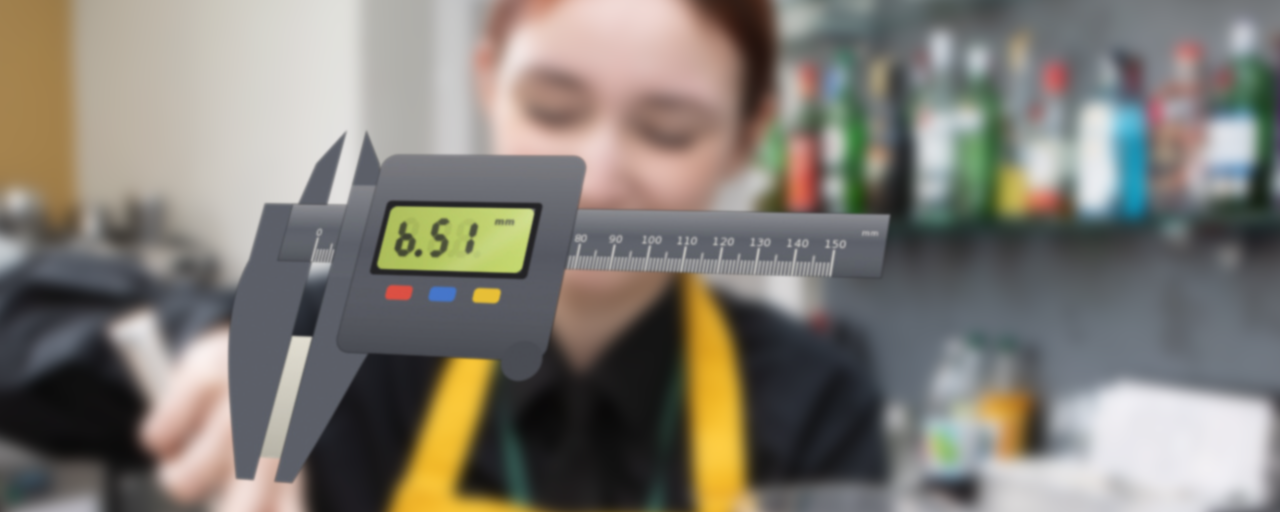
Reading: **6.51** mm
